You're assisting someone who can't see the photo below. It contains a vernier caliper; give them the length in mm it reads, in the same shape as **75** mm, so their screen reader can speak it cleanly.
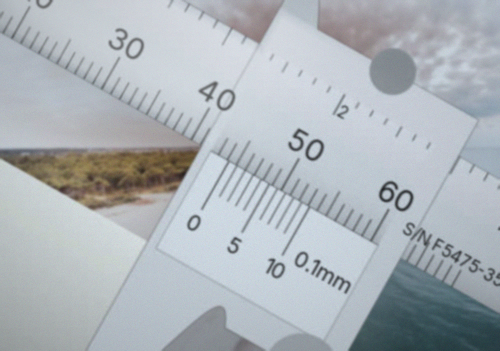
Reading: **44.2** mm
